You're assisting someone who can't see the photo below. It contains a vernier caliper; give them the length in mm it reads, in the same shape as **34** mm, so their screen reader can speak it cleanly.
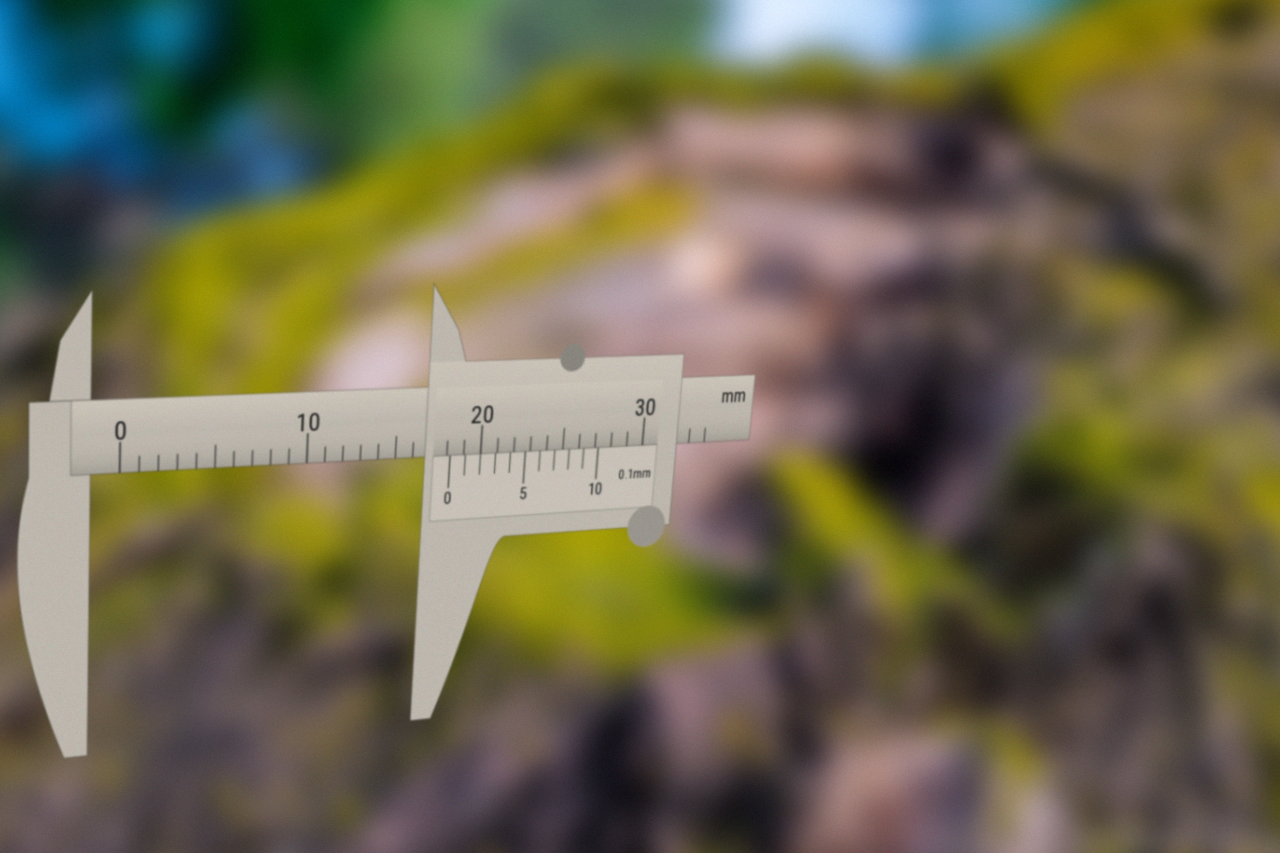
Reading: **18.2** mm
